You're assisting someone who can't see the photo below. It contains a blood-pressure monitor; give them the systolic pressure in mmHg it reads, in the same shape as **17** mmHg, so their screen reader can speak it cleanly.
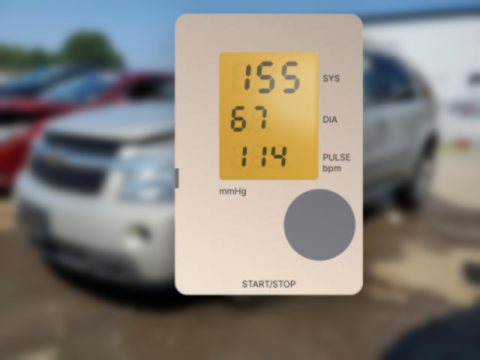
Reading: **155** mmHg
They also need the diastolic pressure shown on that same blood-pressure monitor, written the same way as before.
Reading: **67** mmHg
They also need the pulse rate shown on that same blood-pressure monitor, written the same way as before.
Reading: **114** bpm
